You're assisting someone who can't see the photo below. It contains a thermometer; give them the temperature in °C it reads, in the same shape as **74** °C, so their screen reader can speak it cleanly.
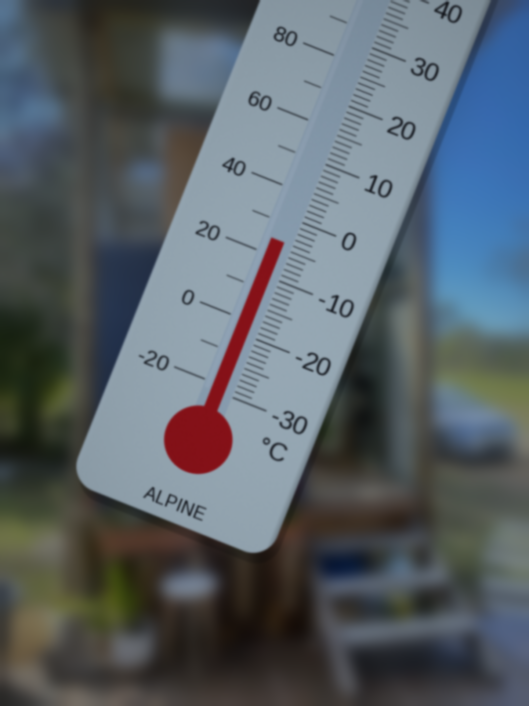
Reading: **-4** °C
